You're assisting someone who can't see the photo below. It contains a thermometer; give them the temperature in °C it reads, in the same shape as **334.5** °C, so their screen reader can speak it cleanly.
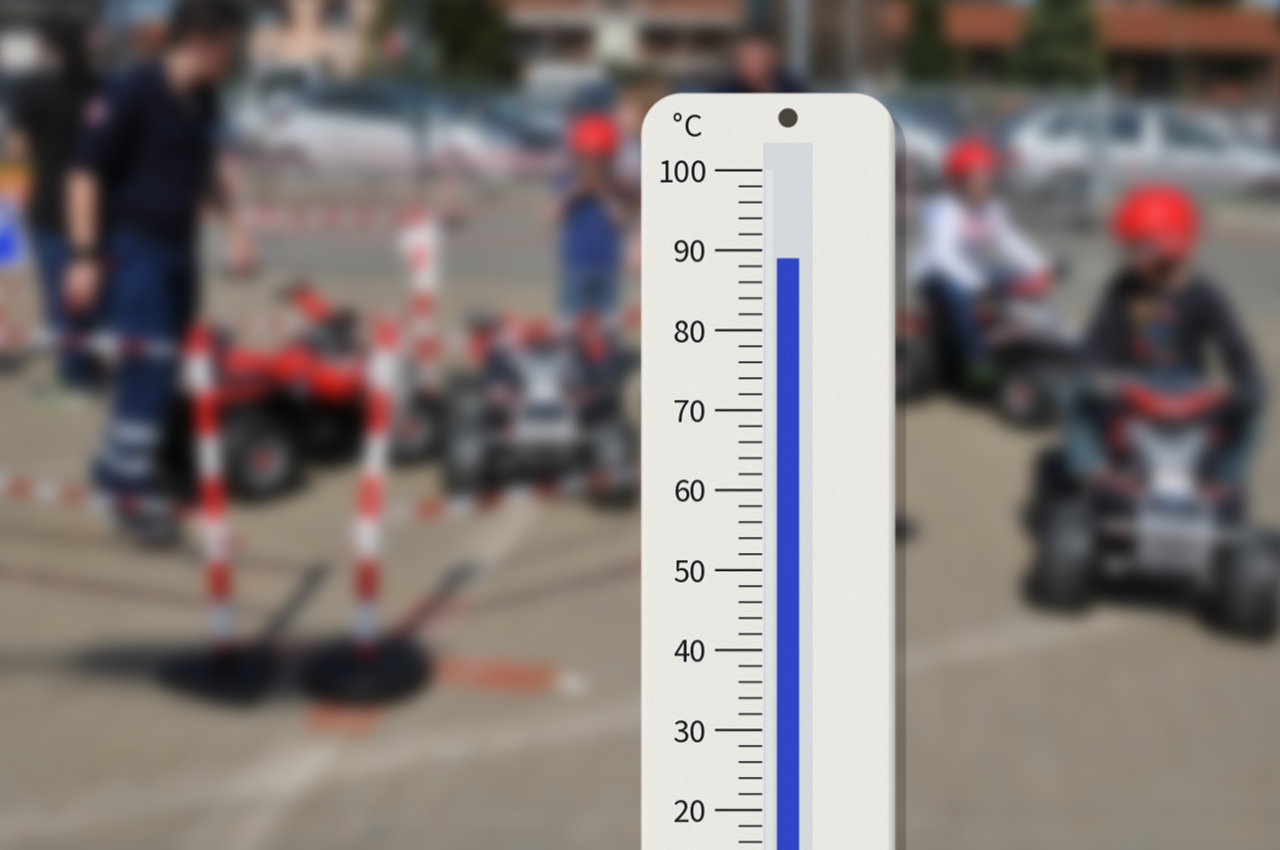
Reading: **89** °C
